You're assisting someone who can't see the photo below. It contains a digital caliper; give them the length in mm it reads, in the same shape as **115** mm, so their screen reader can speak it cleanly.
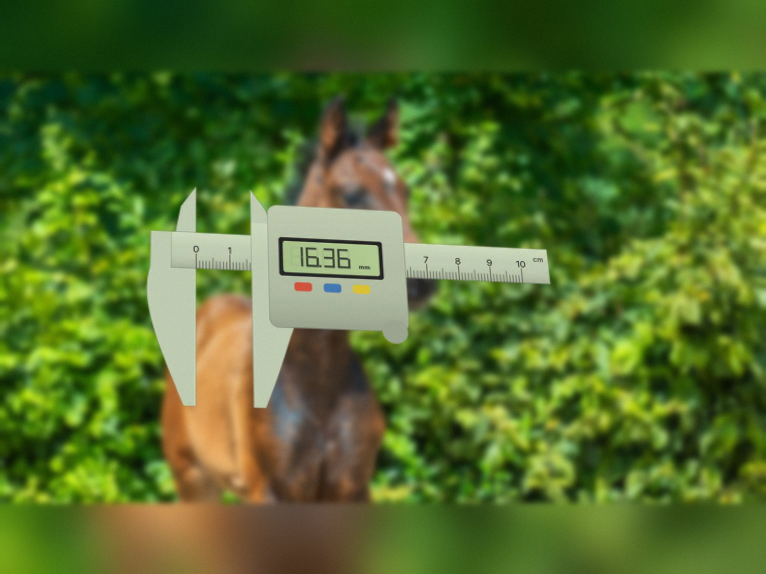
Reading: **16.36** mm
